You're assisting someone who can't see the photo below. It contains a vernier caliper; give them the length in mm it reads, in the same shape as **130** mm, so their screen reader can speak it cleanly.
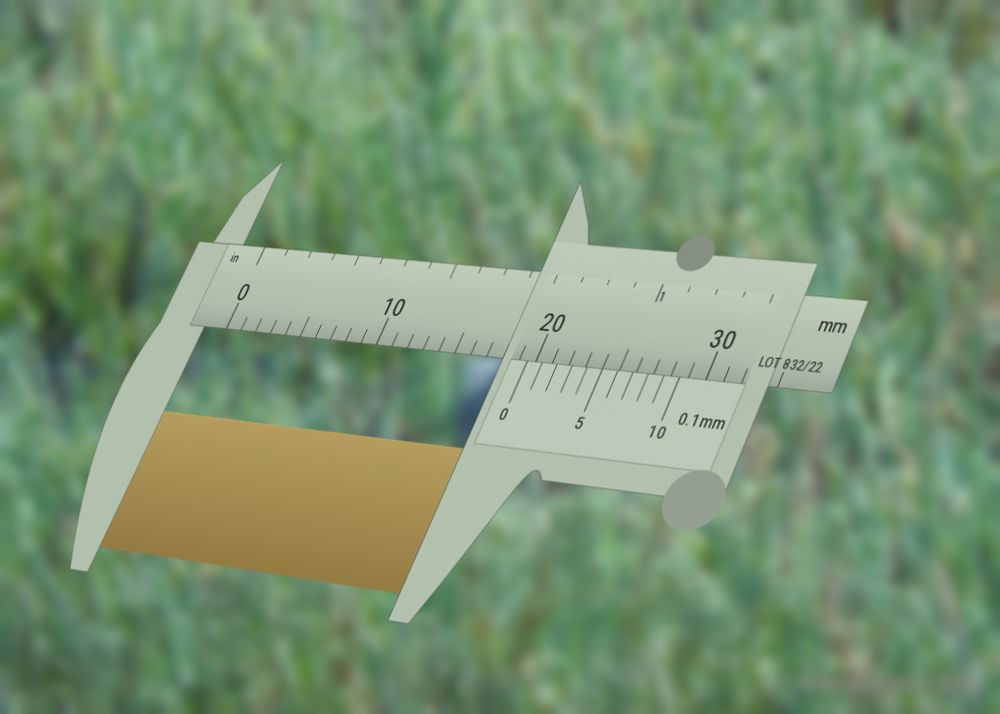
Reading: **19.5** mm
